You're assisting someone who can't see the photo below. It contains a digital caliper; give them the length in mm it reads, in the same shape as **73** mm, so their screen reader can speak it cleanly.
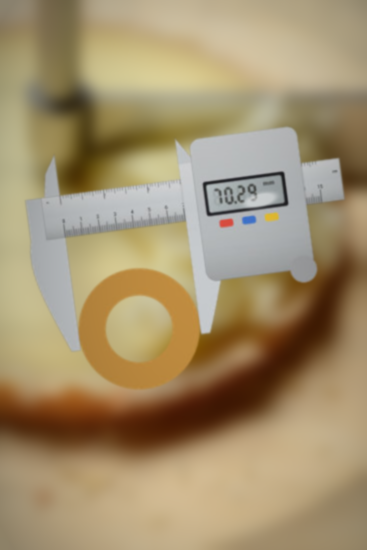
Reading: **70.29** mm
